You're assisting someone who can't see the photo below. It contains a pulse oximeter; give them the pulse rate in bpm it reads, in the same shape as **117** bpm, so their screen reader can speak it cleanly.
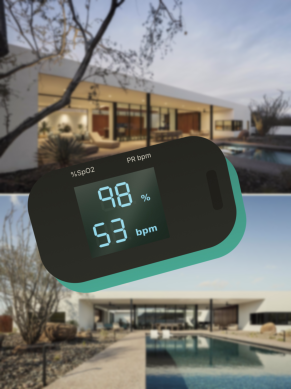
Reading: **53** bpm
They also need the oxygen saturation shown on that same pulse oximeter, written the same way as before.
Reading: **98** %
